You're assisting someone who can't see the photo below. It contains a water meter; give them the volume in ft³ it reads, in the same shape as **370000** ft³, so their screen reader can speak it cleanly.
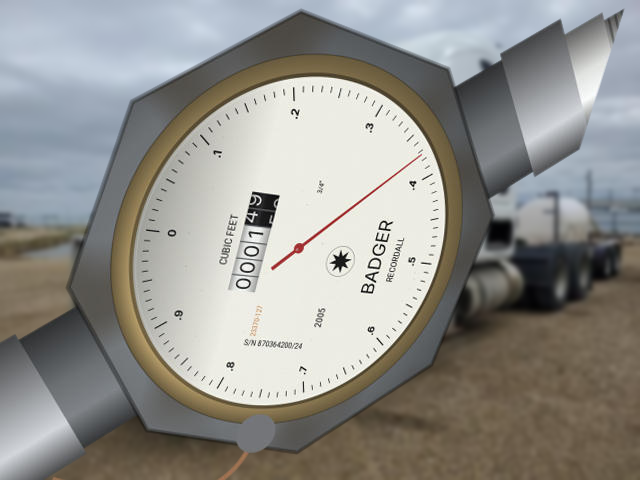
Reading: **149.37** ft³
